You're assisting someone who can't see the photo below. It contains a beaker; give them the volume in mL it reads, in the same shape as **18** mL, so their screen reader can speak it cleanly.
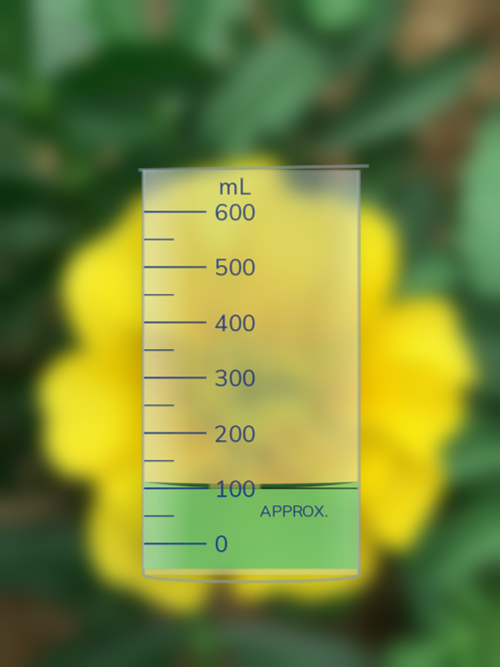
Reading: **100** mL
